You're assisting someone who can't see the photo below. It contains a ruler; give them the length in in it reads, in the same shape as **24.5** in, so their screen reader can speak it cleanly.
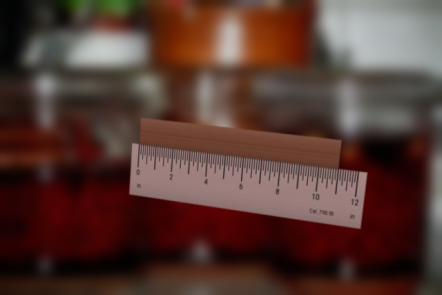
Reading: **11** in
